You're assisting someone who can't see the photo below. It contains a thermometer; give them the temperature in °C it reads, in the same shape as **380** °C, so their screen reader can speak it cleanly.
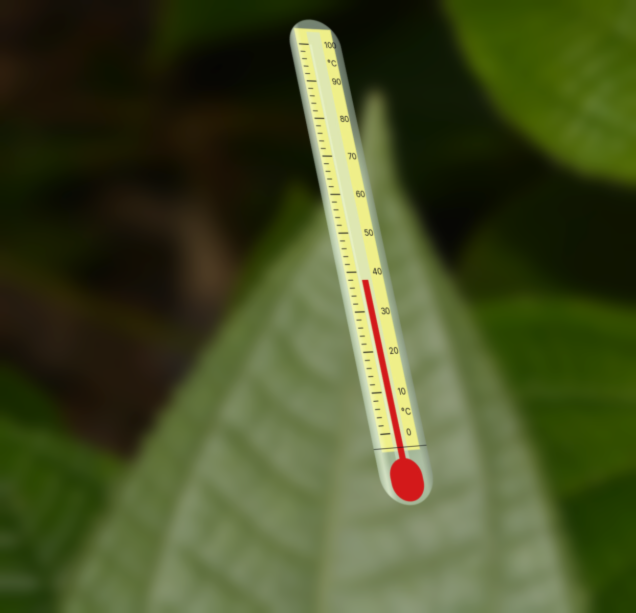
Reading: **38** °C
